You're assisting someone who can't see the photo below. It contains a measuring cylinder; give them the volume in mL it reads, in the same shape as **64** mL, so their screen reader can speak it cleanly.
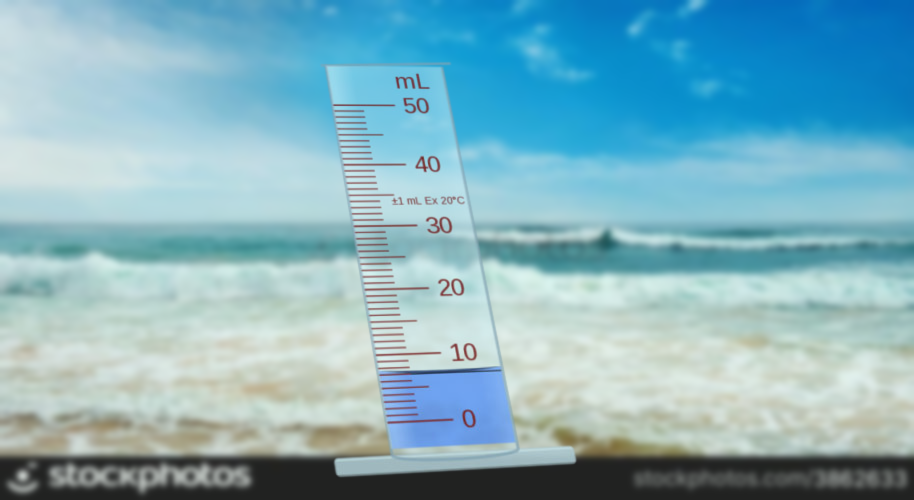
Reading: **7** mL
